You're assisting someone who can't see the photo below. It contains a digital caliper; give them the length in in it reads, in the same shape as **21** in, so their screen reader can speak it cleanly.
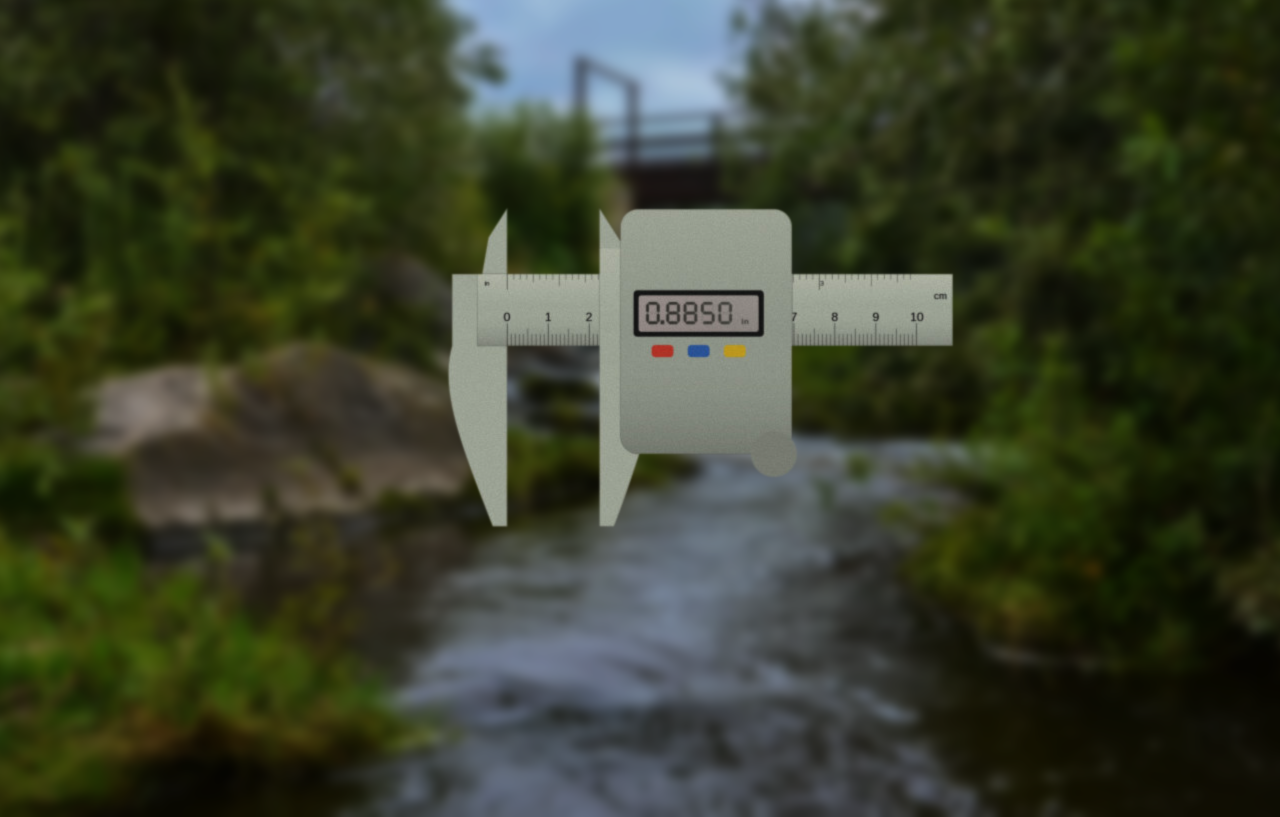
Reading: **0.8850** in
